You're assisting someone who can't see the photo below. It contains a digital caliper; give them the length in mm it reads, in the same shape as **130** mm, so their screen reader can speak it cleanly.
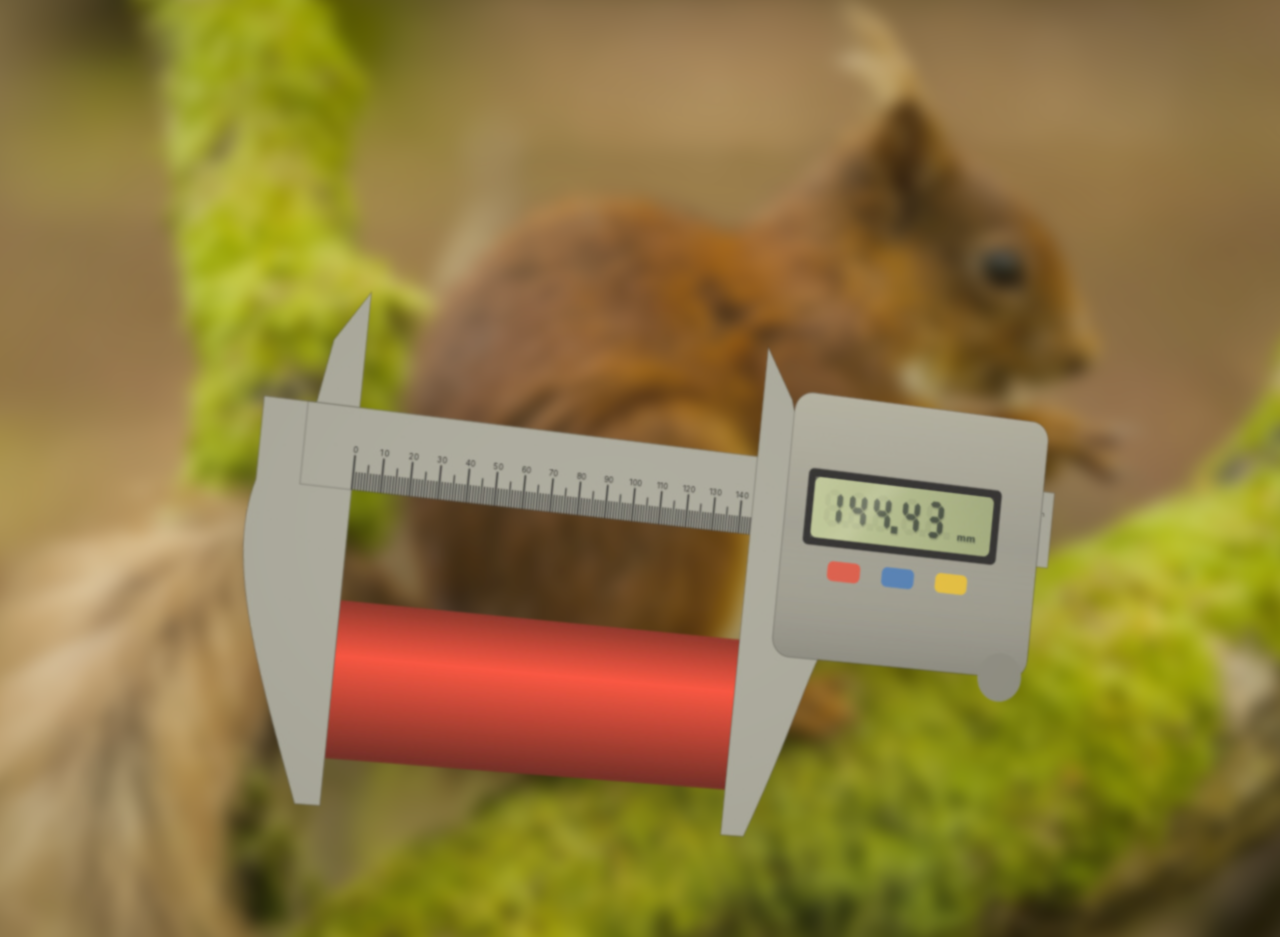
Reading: **144.43** mm
